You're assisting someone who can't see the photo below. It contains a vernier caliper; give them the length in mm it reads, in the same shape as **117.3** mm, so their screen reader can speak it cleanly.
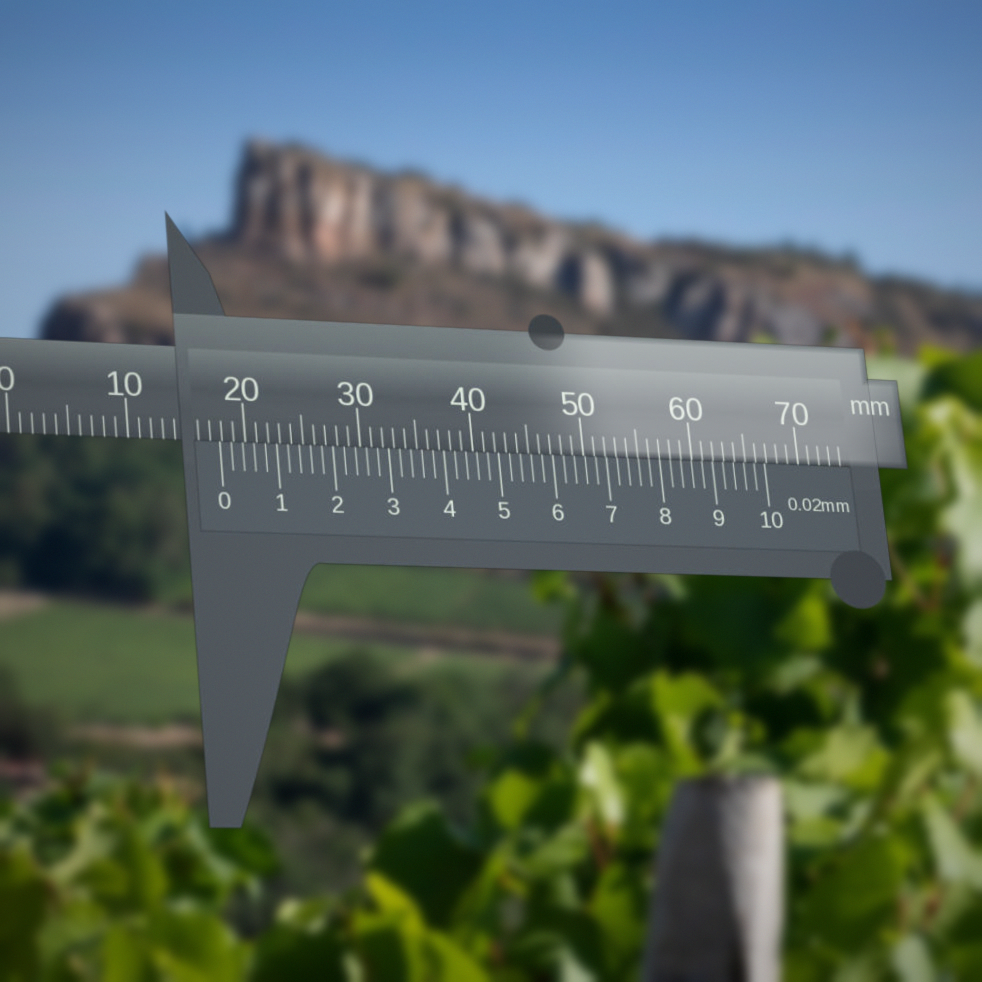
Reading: **17.8** mm
